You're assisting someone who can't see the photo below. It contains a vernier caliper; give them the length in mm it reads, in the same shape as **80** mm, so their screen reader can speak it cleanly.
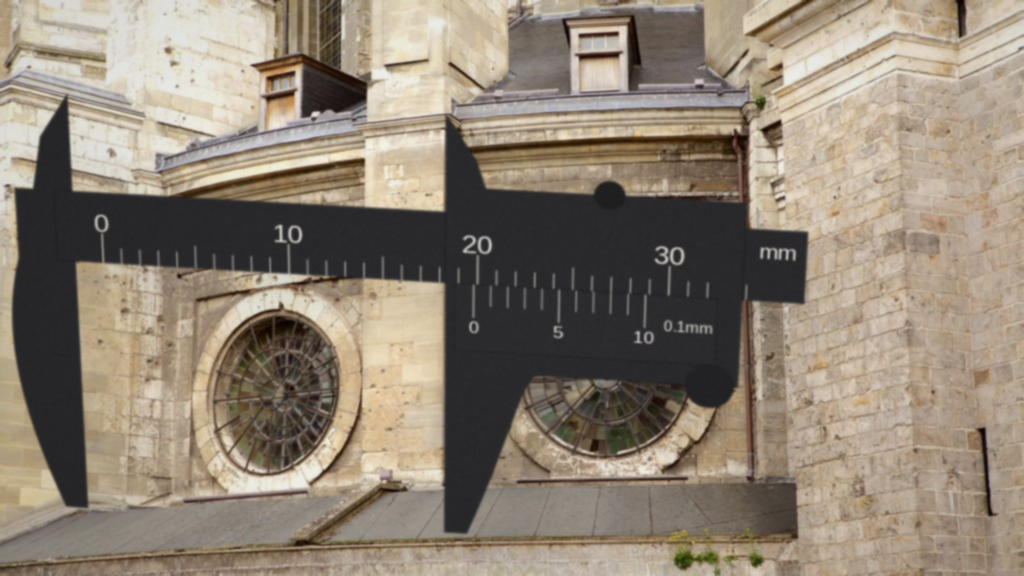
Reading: **19.8** mm
